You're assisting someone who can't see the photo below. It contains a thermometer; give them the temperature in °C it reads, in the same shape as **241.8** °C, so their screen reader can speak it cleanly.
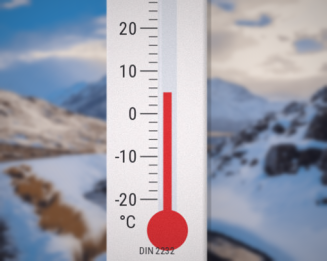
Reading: **5** °C
